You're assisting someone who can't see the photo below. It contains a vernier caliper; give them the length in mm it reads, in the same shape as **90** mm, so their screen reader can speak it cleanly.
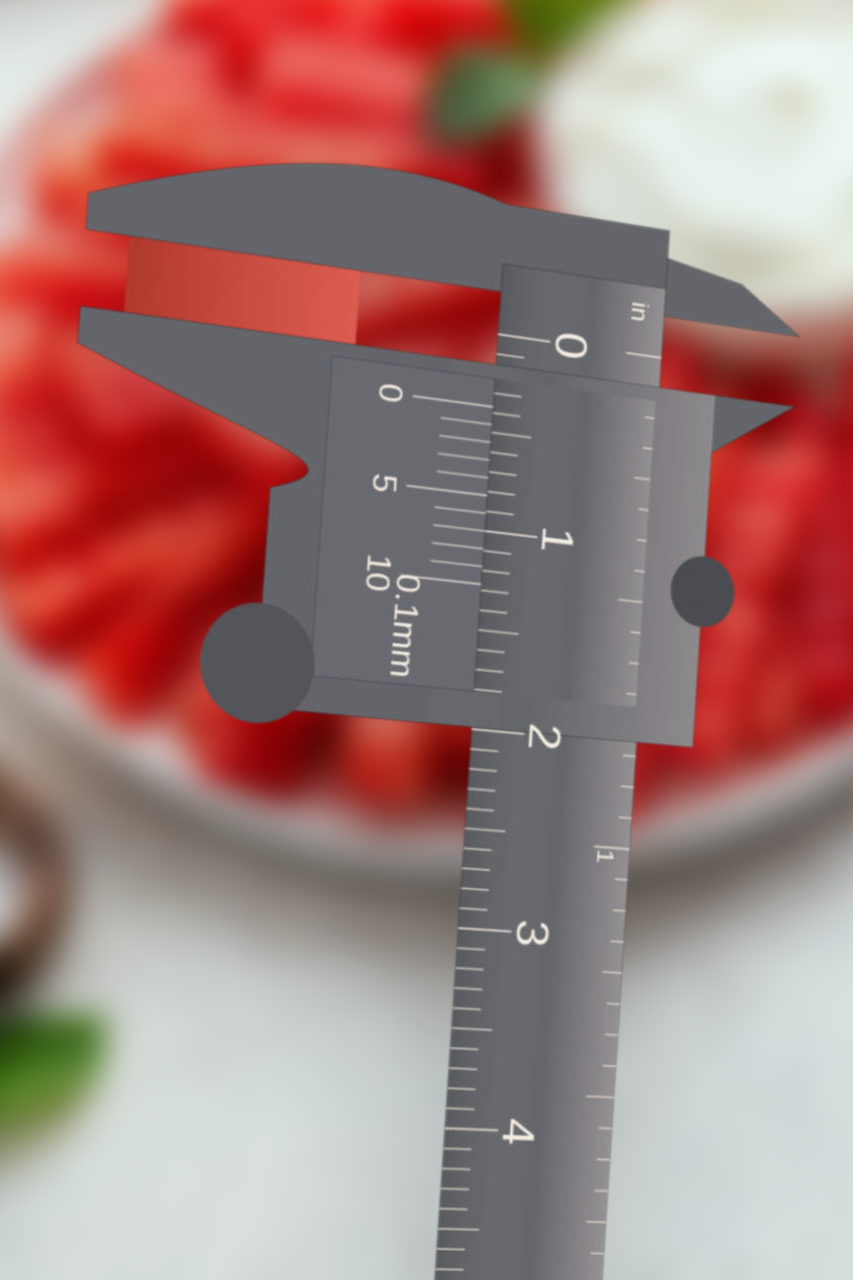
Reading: **3.7** mm
